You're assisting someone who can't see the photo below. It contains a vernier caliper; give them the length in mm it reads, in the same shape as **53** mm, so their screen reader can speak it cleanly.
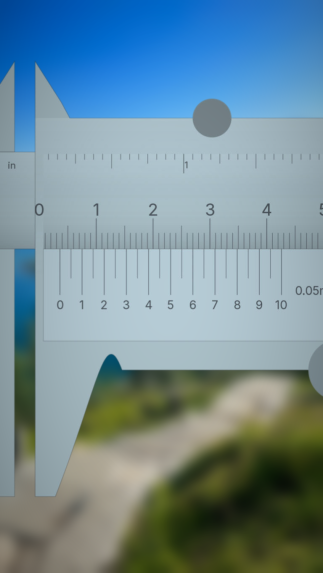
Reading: **3.6** mm
